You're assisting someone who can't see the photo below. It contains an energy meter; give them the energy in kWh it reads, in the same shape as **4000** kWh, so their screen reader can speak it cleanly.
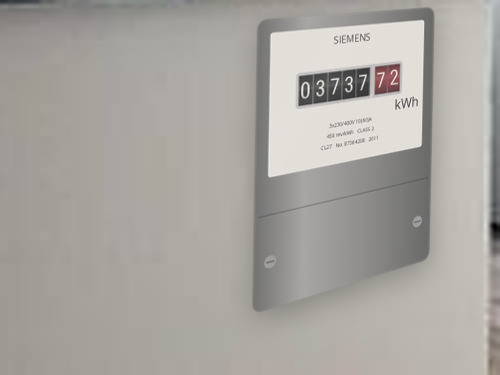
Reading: **3737.72** kWh
